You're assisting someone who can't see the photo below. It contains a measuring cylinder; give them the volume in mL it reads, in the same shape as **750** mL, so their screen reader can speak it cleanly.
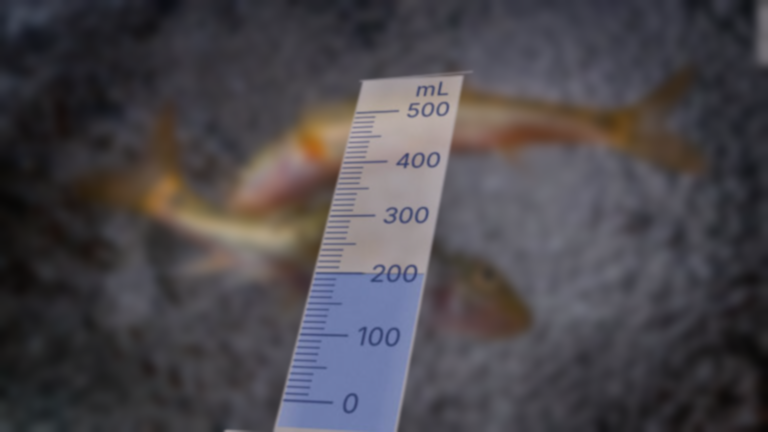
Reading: **200** mL
